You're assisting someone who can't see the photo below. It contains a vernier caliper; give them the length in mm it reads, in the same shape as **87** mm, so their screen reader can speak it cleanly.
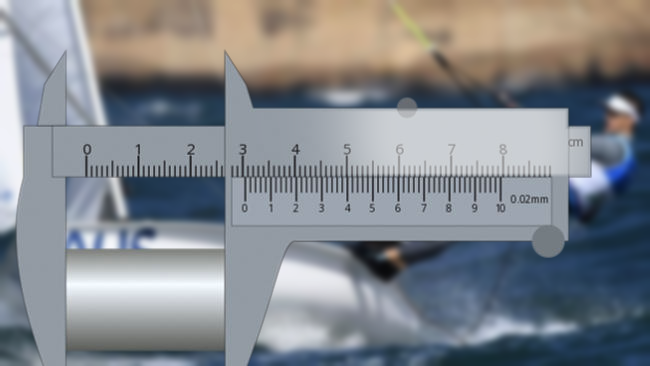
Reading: **30.5** mm
